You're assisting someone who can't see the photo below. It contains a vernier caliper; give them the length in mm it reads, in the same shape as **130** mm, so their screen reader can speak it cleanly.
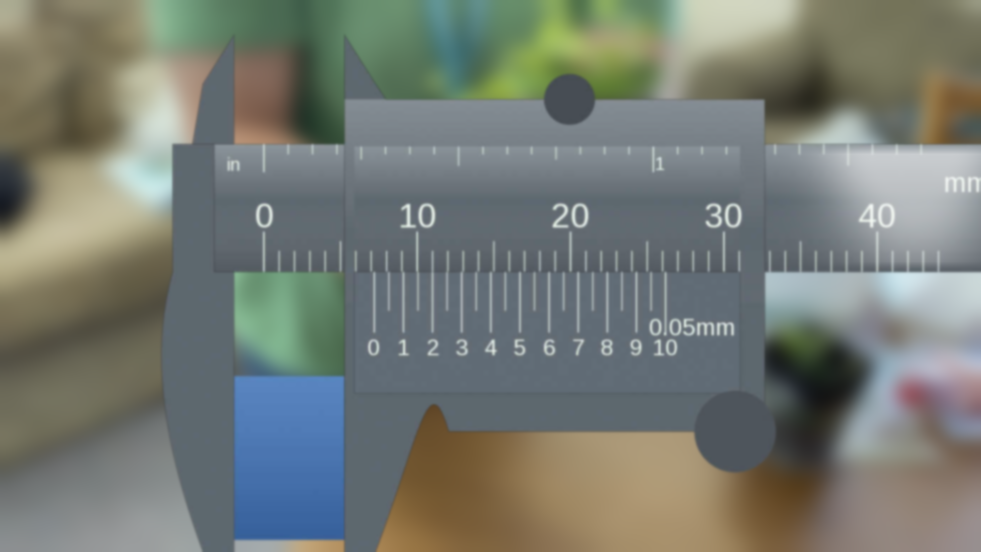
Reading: **7.2** mm
